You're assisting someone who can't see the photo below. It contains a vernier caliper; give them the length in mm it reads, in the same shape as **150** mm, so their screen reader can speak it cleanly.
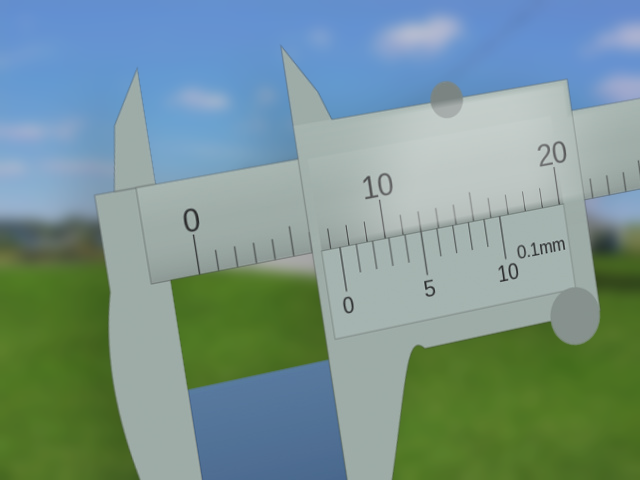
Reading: **7.5** mm
